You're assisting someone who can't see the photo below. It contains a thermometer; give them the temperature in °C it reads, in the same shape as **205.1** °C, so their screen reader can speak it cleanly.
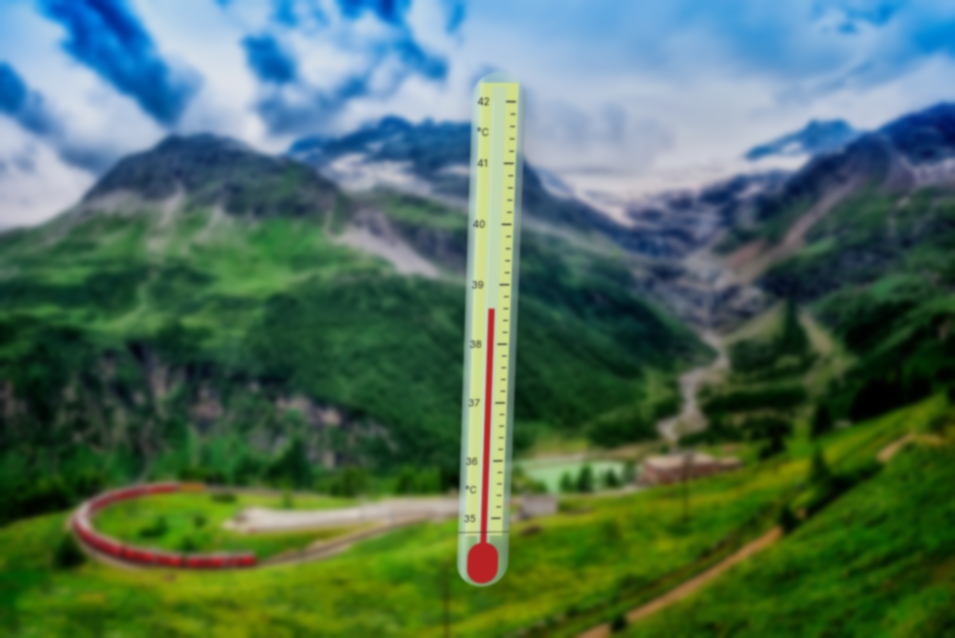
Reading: **38.6** °C
